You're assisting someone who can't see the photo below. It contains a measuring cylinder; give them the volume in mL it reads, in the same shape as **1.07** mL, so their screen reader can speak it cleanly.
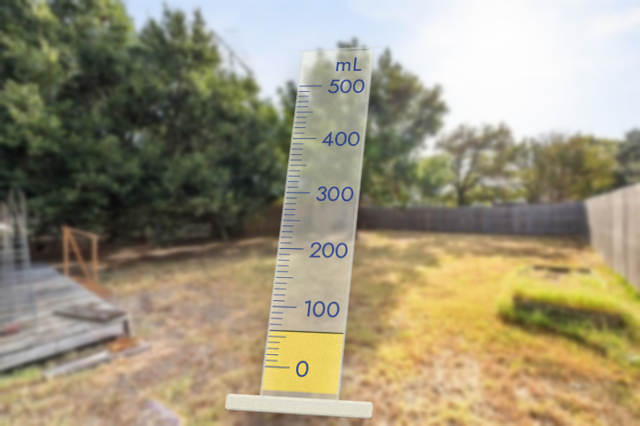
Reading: **60** mL
